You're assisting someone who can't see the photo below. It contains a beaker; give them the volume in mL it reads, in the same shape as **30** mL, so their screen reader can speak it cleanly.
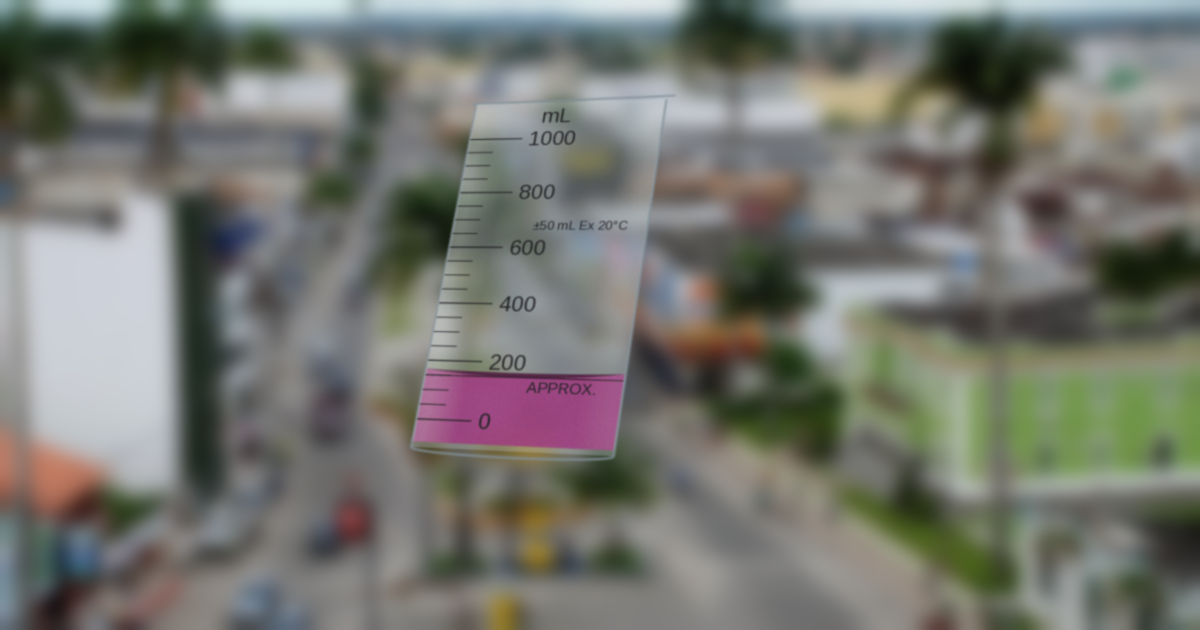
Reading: **150** mL
